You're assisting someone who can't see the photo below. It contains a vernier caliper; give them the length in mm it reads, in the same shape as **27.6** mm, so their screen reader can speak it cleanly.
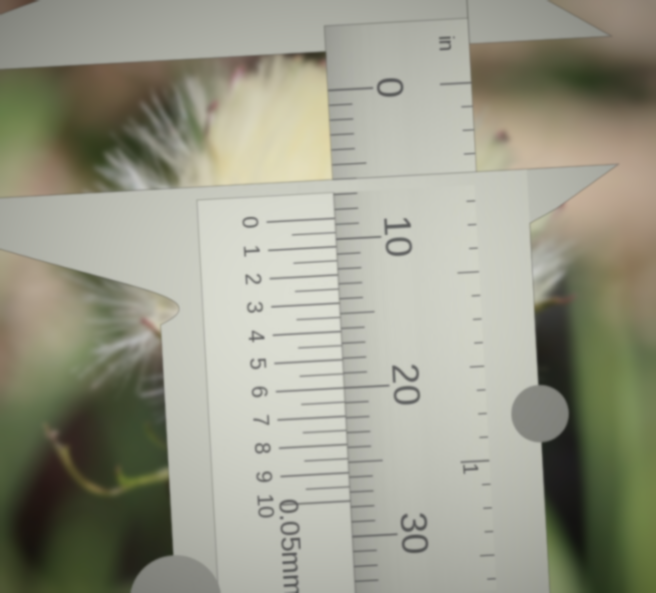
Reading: **8.6** mm
